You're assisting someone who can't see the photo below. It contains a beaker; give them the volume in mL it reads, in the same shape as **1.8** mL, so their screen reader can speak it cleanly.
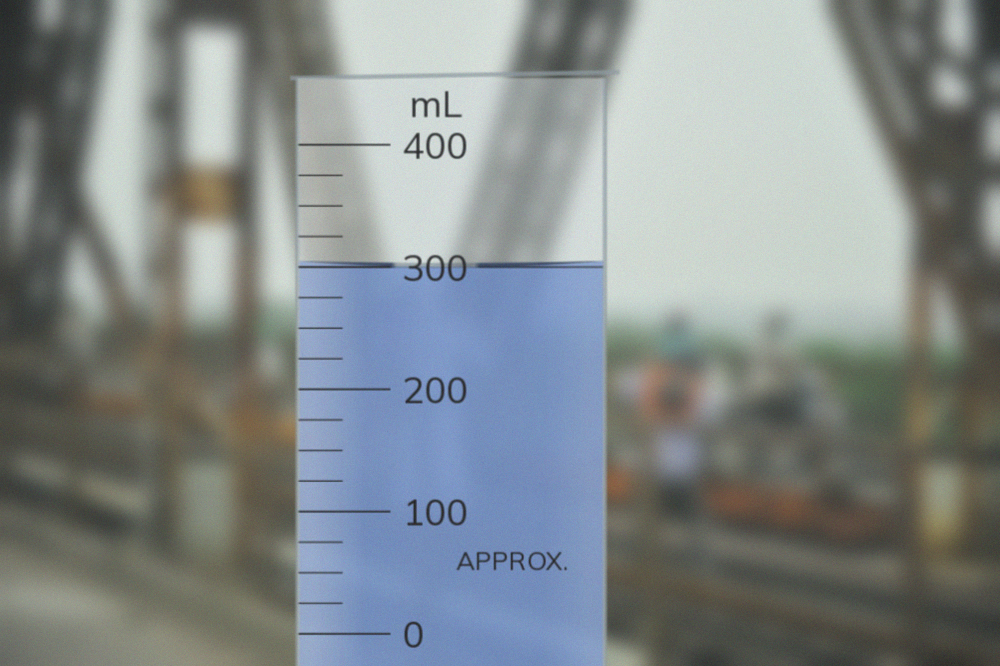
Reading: **300** mL
